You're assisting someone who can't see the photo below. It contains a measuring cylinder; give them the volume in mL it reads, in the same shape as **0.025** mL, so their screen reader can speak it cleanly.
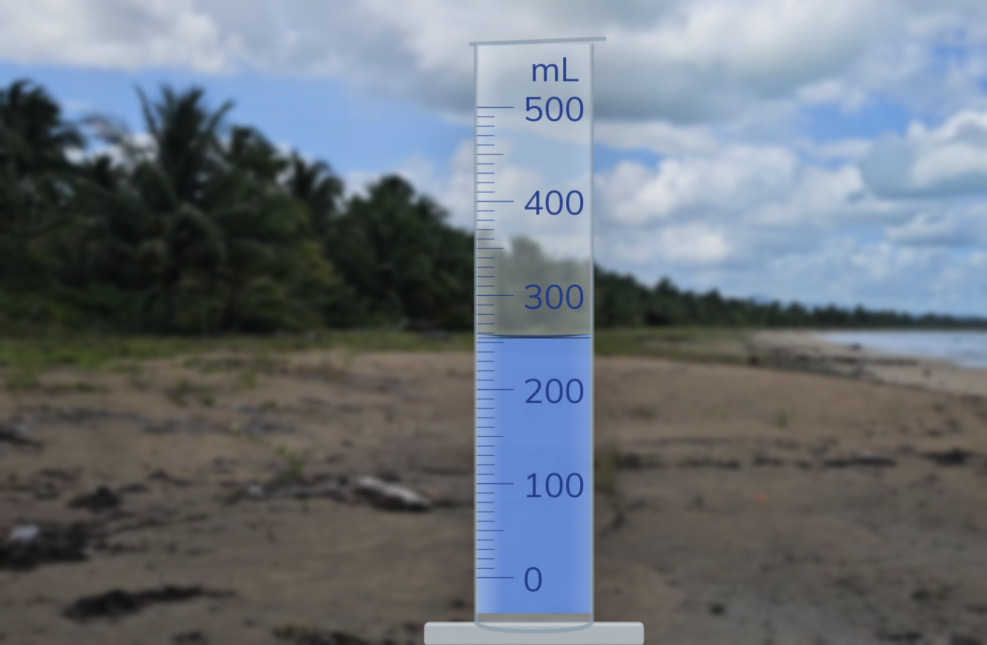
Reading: **255** mL
